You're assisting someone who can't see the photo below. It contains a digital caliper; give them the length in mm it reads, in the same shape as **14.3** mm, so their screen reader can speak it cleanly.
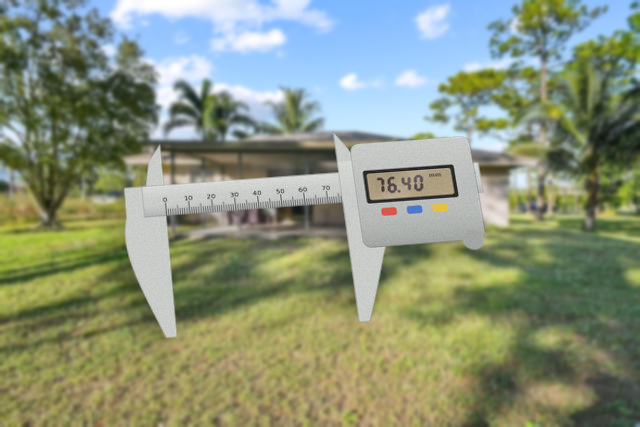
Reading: **76.40** mm
